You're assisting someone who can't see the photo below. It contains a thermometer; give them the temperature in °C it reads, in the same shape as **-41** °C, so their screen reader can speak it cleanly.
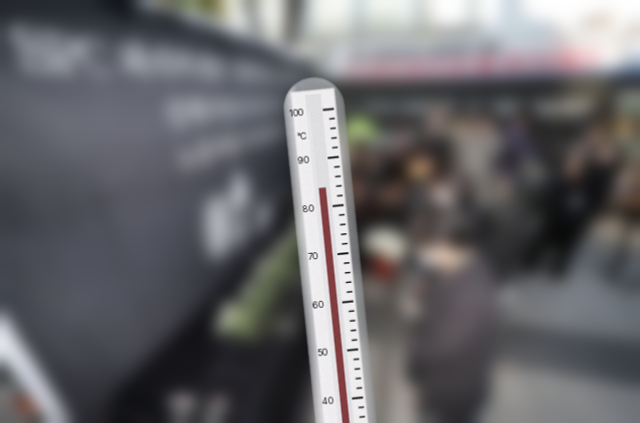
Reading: **84** °C
